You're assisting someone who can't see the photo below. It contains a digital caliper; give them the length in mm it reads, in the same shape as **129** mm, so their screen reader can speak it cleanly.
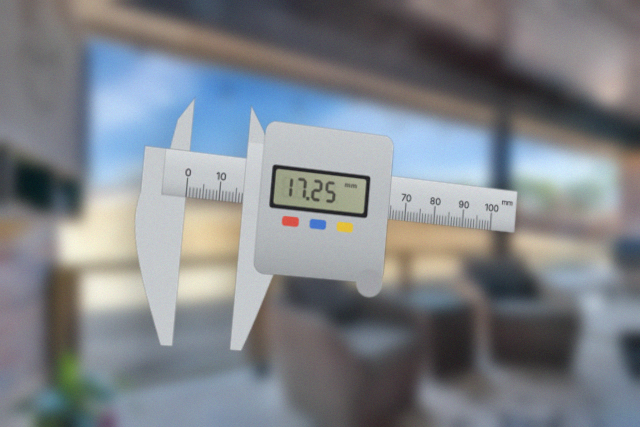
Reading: **17.25** mm
